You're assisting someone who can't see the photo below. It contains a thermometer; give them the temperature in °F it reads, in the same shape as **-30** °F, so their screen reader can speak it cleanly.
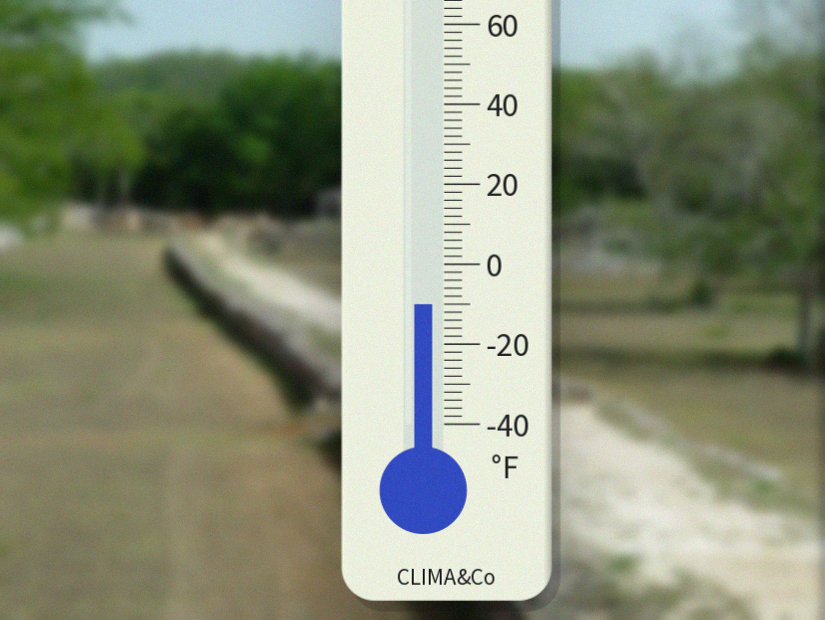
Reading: **-10** °F
